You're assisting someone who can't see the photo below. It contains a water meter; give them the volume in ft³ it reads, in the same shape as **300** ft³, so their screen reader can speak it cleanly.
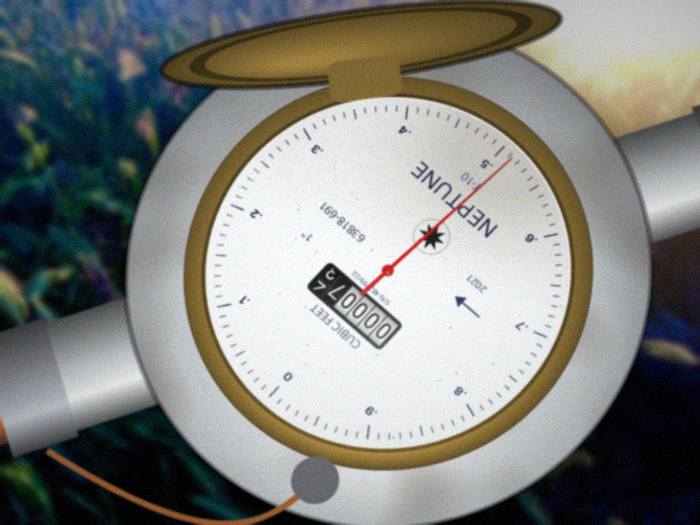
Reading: **72.51** ft³
